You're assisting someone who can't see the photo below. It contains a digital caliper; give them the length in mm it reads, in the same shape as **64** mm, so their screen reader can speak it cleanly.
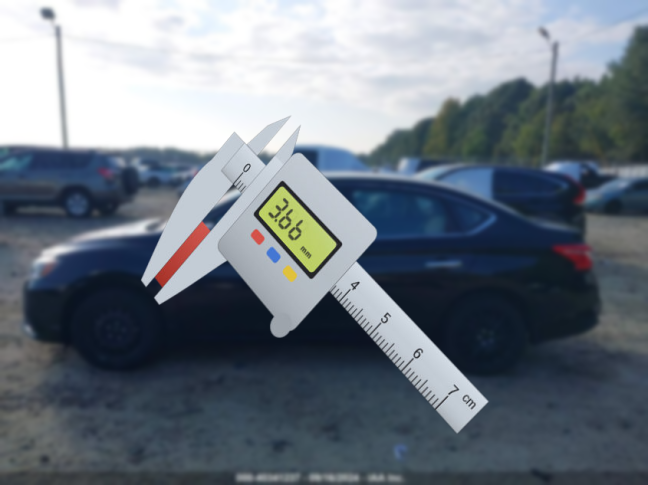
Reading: **3.66** mm
